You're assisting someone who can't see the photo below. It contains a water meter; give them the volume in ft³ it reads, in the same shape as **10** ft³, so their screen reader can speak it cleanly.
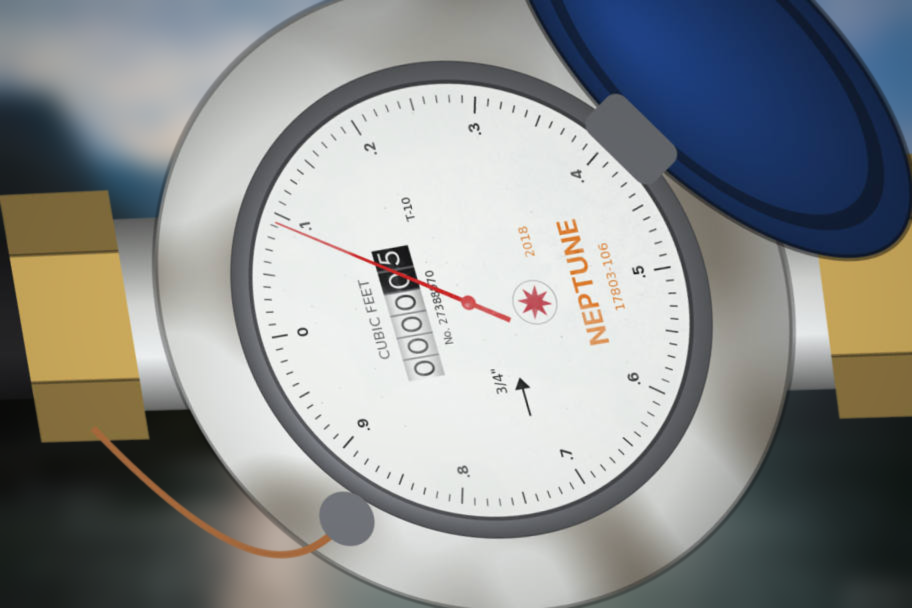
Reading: **5.09** ft³
